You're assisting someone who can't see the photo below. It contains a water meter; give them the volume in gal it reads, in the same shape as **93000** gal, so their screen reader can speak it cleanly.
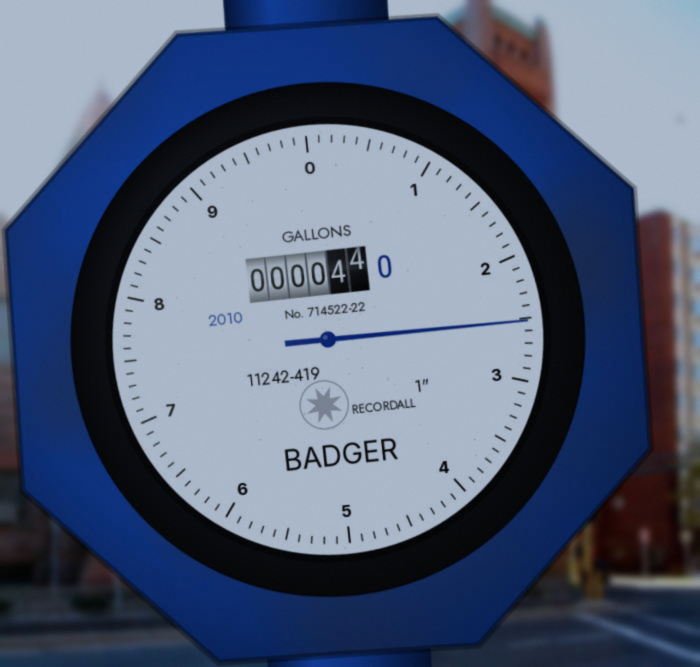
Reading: **442.5** gal
